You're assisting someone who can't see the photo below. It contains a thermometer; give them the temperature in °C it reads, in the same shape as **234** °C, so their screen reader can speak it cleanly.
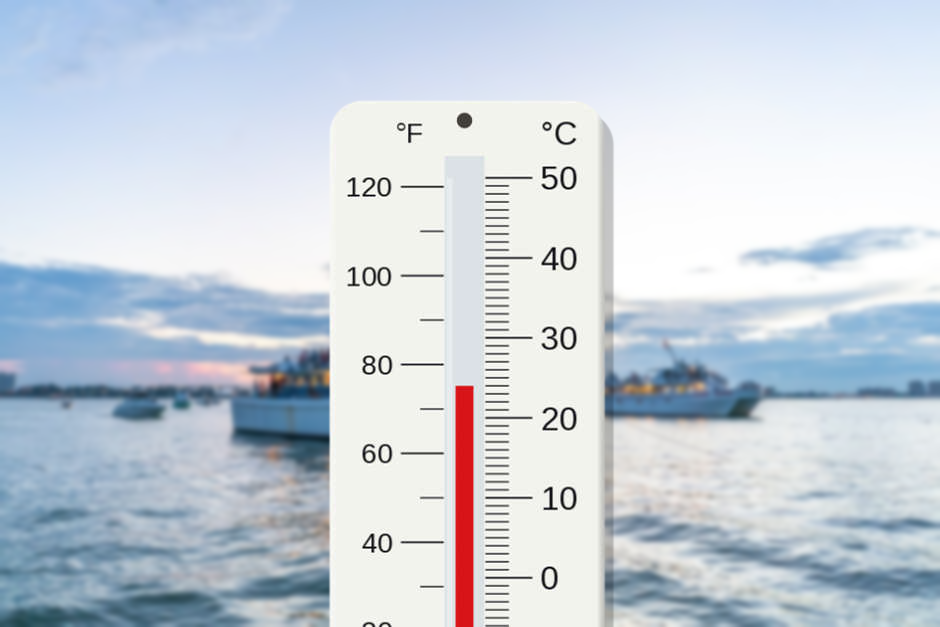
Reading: **24** °C
